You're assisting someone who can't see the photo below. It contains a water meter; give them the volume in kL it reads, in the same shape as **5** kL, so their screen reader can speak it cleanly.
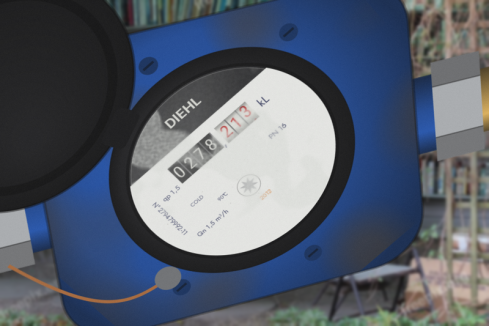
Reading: **278.213** kL
